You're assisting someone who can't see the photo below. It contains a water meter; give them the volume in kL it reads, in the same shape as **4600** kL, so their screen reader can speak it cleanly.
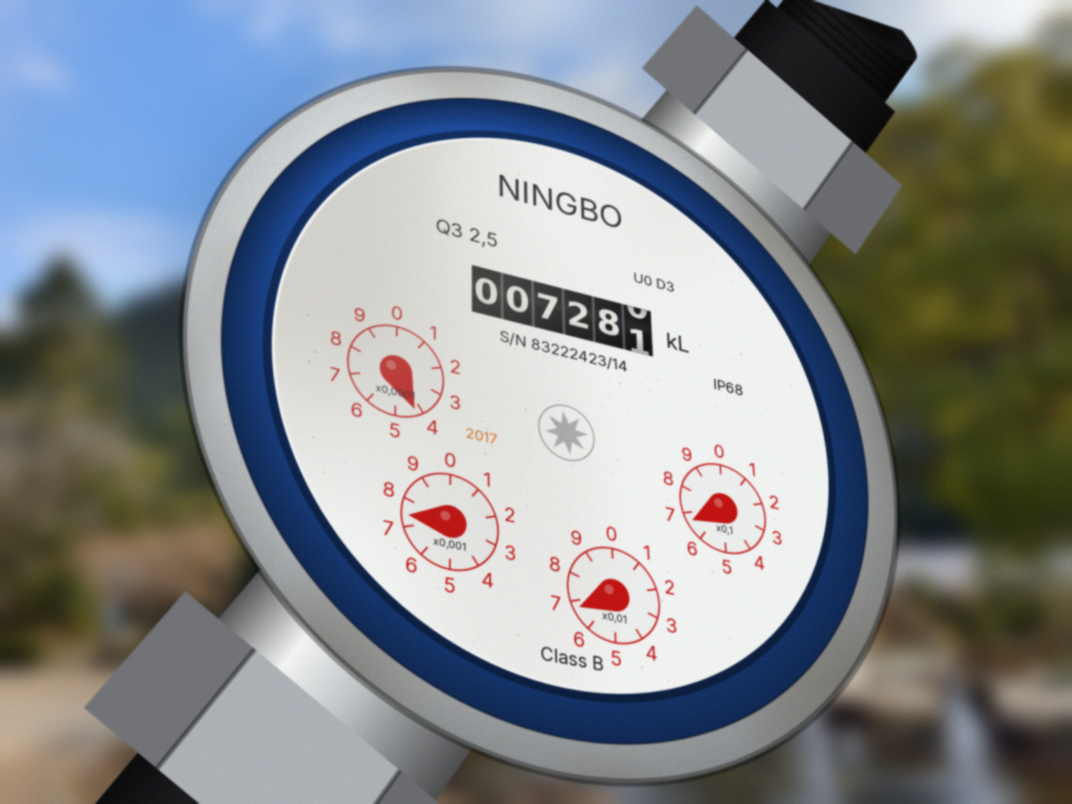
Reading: **7280.6674** kL
